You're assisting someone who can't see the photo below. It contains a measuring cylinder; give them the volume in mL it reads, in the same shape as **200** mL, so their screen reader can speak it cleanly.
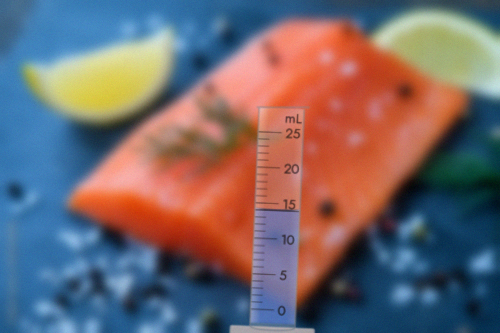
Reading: **14** mL
